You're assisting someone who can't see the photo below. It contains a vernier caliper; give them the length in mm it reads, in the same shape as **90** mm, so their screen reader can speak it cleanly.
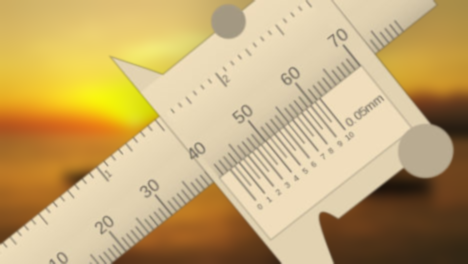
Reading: **42.5** mm
